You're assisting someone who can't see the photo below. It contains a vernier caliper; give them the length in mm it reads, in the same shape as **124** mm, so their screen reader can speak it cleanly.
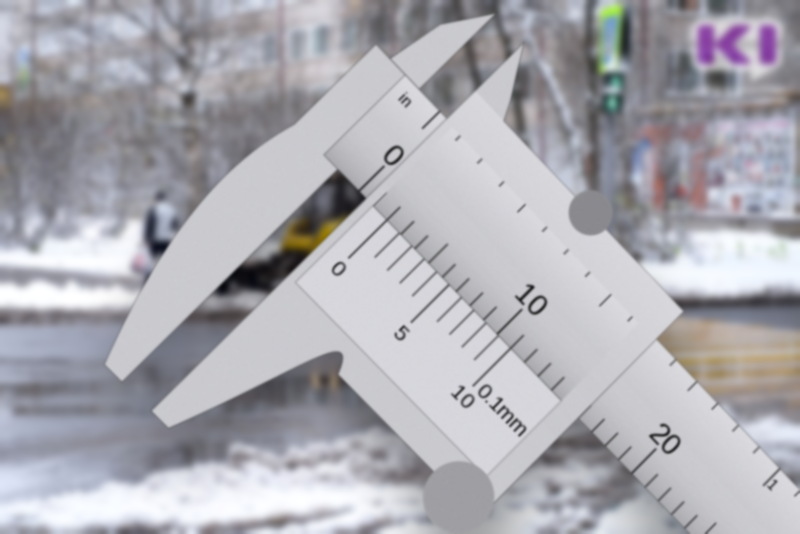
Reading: **2.0** mm
